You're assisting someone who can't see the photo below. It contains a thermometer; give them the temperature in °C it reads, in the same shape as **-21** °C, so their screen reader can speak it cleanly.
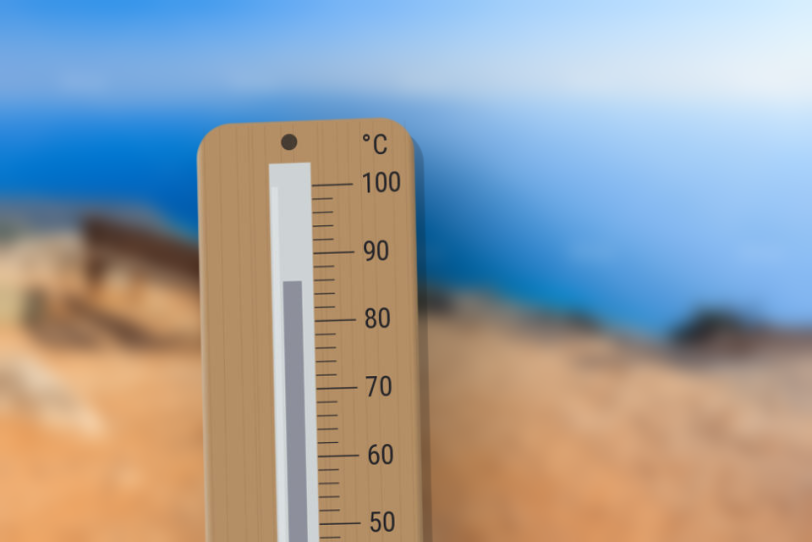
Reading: **86** °C
